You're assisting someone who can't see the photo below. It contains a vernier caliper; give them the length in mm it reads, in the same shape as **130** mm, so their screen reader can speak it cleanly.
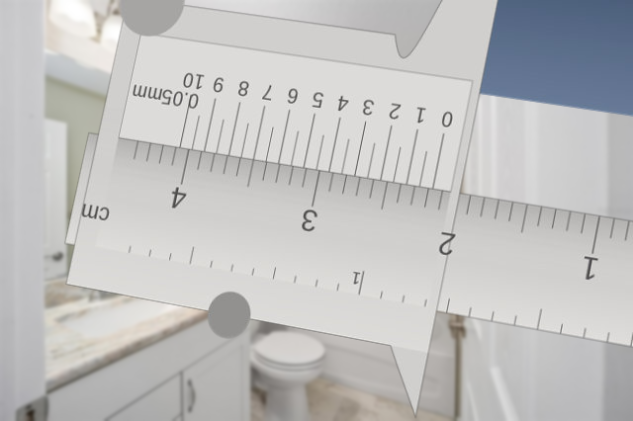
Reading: **21.7** mm
